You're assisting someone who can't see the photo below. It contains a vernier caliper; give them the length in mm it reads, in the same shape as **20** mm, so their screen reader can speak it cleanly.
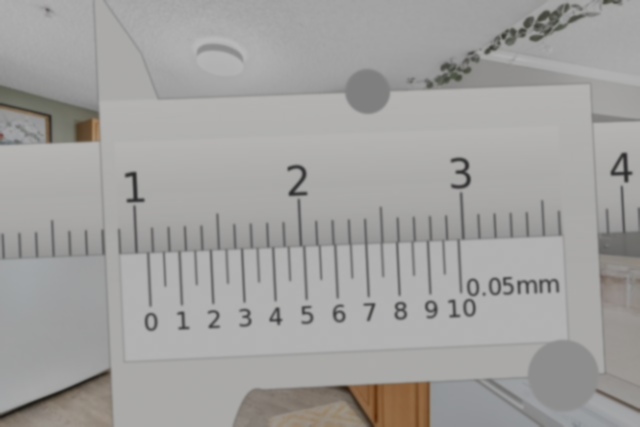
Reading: **10.7** mm
